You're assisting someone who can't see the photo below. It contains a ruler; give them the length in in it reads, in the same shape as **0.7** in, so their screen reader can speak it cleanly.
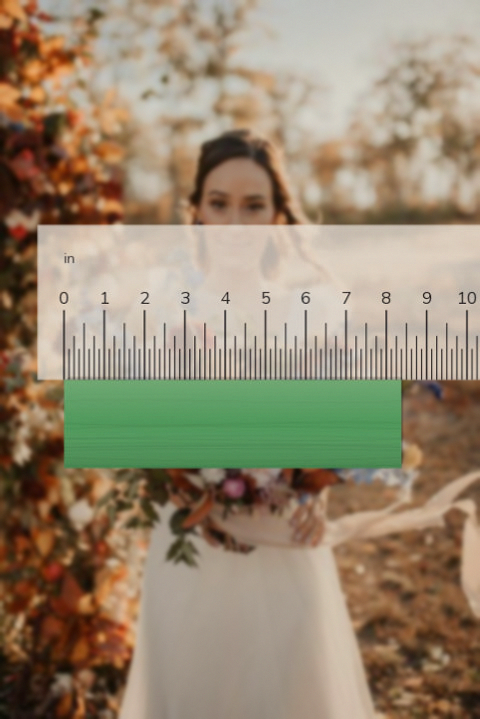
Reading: **8.375** in
